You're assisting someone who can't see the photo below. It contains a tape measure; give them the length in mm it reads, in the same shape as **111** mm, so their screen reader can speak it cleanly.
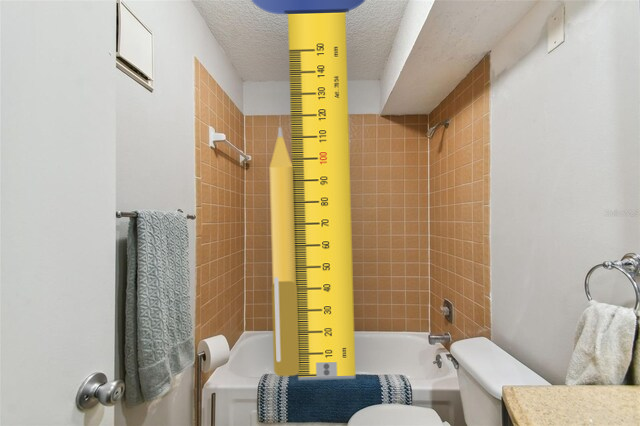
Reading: **115** mm
